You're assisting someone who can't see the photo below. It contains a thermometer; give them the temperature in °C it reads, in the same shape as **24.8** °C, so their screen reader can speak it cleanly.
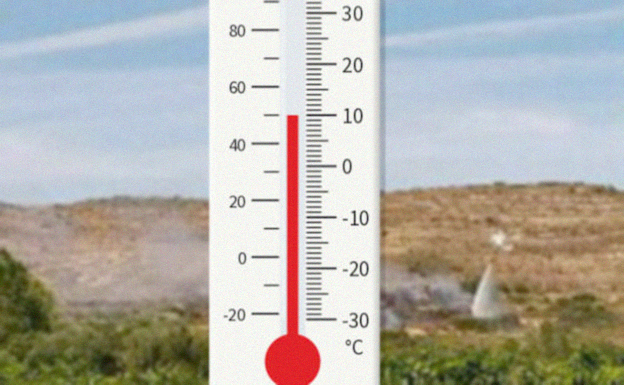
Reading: **10** °C
